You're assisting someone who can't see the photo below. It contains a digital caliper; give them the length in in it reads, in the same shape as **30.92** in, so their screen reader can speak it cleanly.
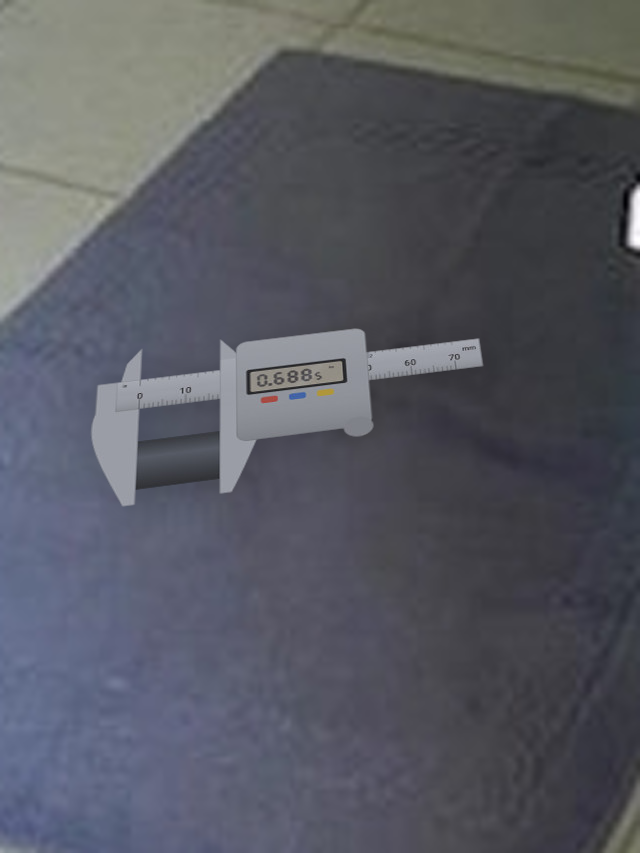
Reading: **0.6885** in
